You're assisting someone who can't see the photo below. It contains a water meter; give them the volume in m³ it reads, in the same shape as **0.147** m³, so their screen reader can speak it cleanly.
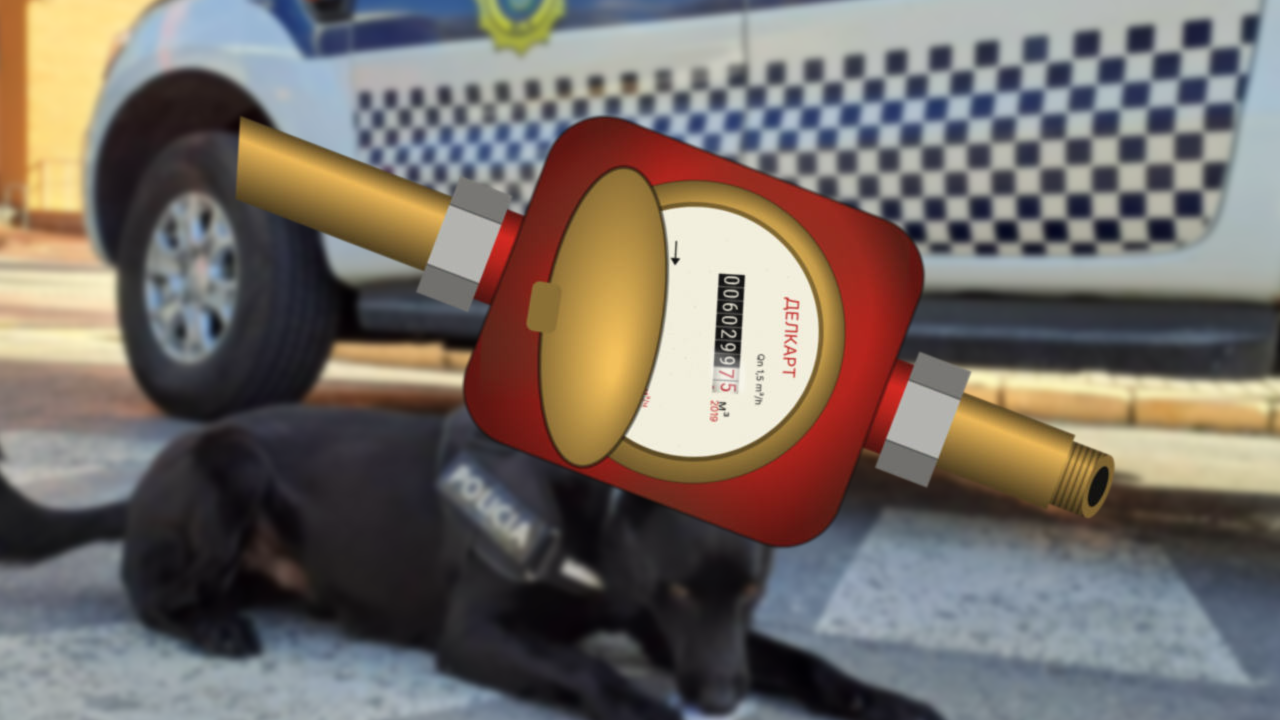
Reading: **60299.75** m³
